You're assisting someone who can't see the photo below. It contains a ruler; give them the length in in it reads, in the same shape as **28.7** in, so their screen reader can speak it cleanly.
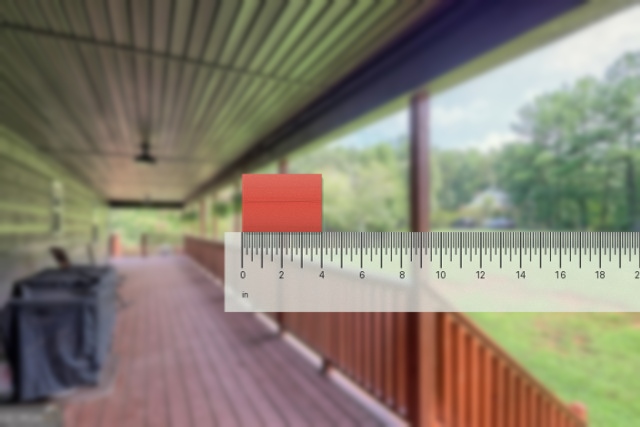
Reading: **4** in
